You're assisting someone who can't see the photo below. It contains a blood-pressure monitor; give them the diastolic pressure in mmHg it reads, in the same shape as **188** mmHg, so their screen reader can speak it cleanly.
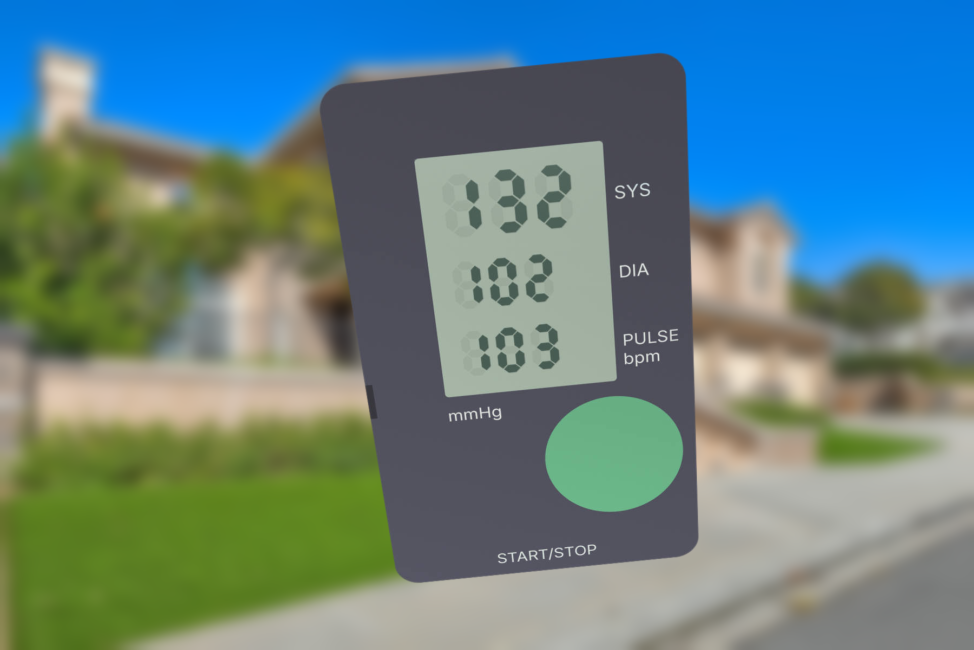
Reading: **102** mmHg
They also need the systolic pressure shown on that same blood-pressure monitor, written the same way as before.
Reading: **132** mmHg
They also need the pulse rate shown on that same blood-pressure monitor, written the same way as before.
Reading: **103** bpm
